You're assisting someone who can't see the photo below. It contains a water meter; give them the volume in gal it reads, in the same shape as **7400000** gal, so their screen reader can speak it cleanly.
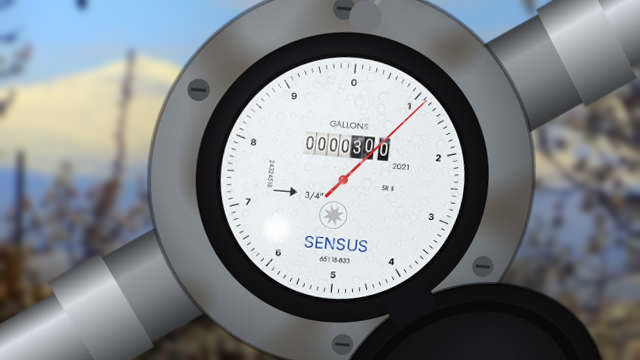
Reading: **301.1** gal
